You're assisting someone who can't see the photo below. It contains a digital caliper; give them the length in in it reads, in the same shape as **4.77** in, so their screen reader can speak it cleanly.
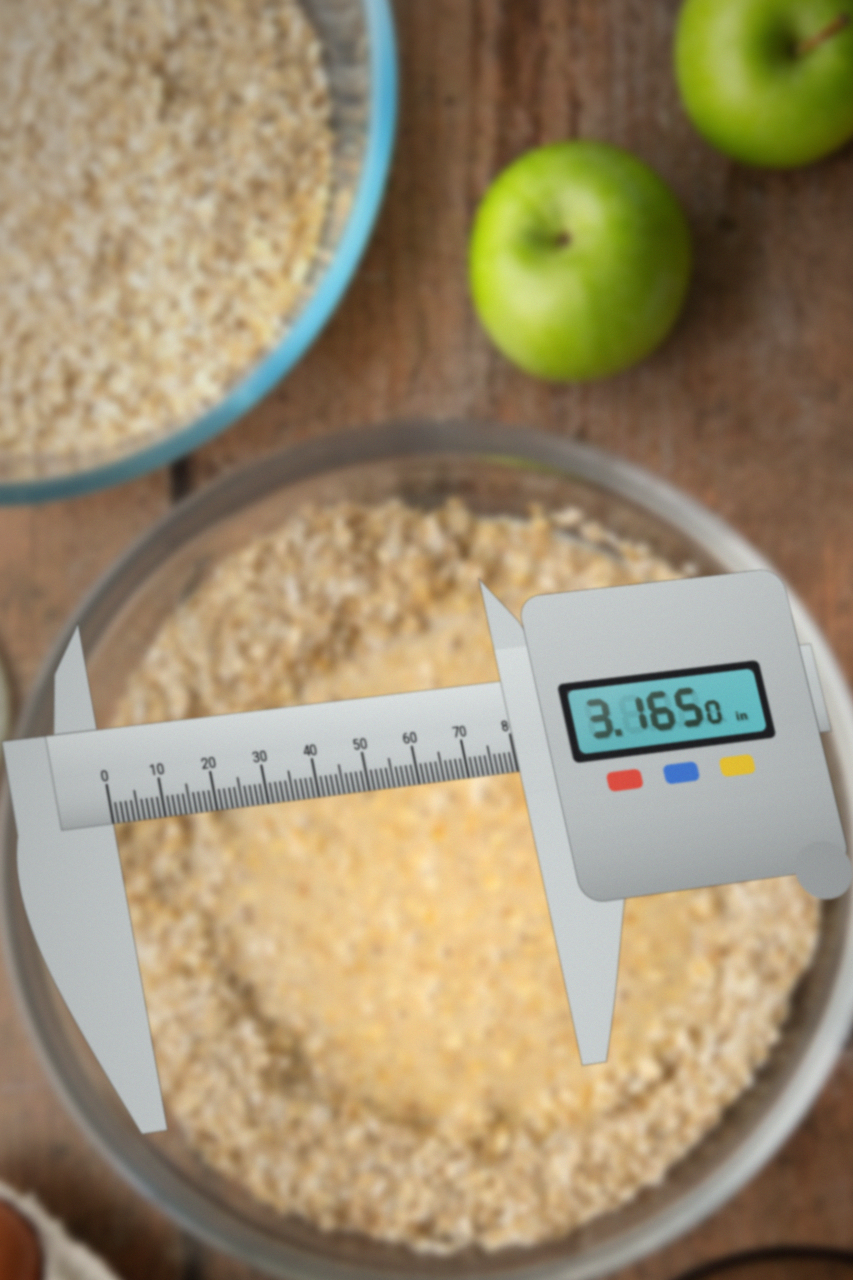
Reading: **3.1650** in
